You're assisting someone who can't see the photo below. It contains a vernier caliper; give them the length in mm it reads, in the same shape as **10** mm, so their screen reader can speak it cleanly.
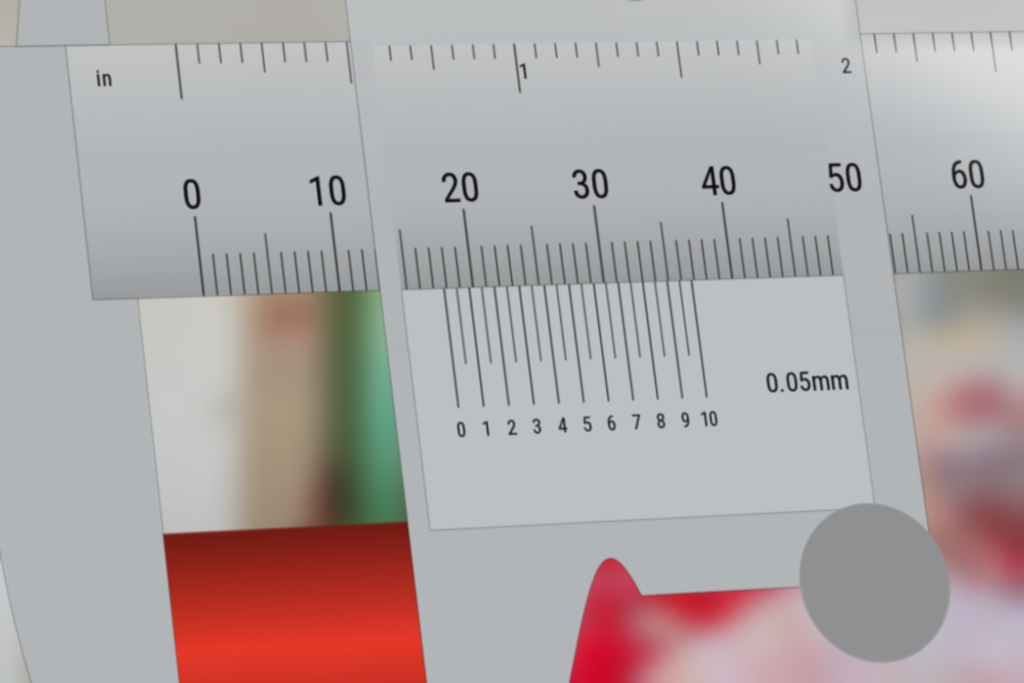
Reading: **17.8** mm
